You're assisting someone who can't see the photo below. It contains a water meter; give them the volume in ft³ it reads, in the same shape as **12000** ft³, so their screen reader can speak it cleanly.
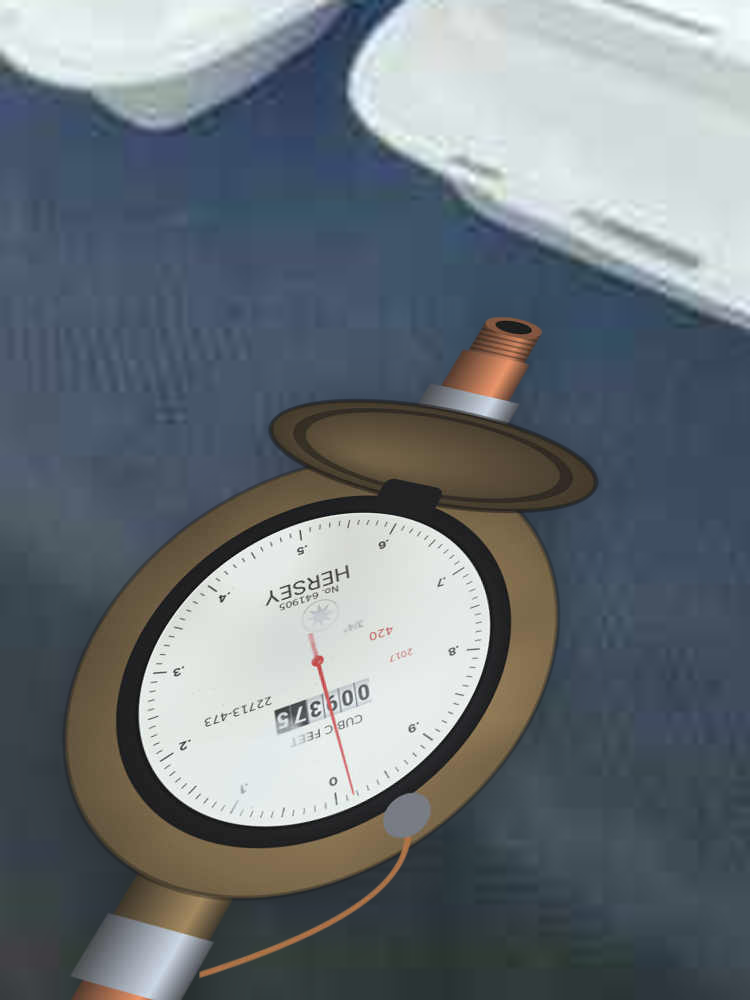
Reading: **9374.98** ft³
